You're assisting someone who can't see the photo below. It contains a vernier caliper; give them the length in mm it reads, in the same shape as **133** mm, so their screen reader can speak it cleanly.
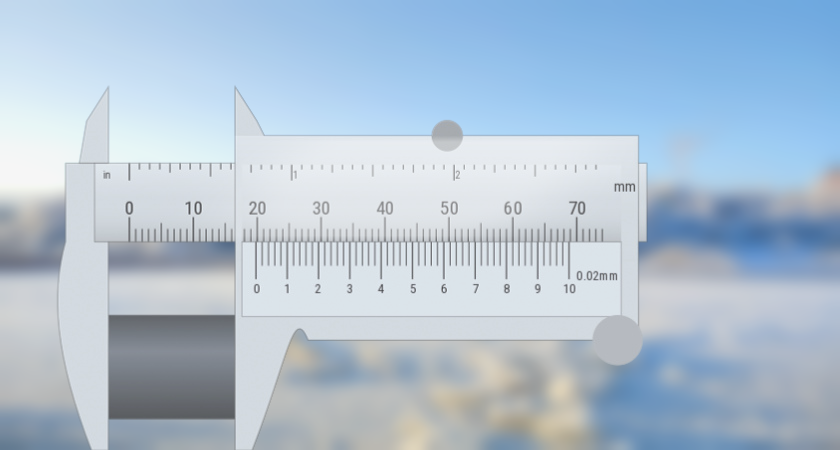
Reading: **19.8** mm
